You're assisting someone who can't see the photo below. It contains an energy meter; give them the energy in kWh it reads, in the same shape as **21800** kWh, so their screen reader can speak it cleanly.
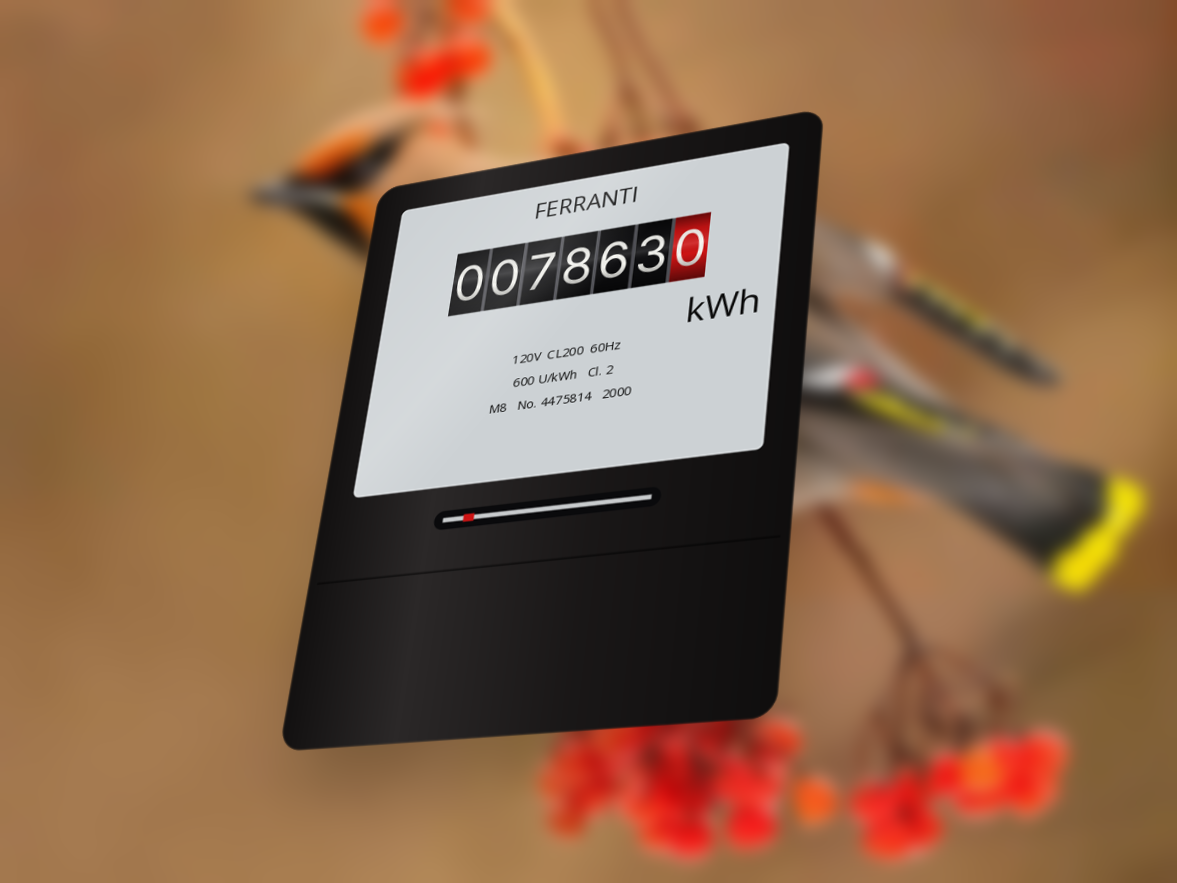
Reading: **7863.0** kWh
